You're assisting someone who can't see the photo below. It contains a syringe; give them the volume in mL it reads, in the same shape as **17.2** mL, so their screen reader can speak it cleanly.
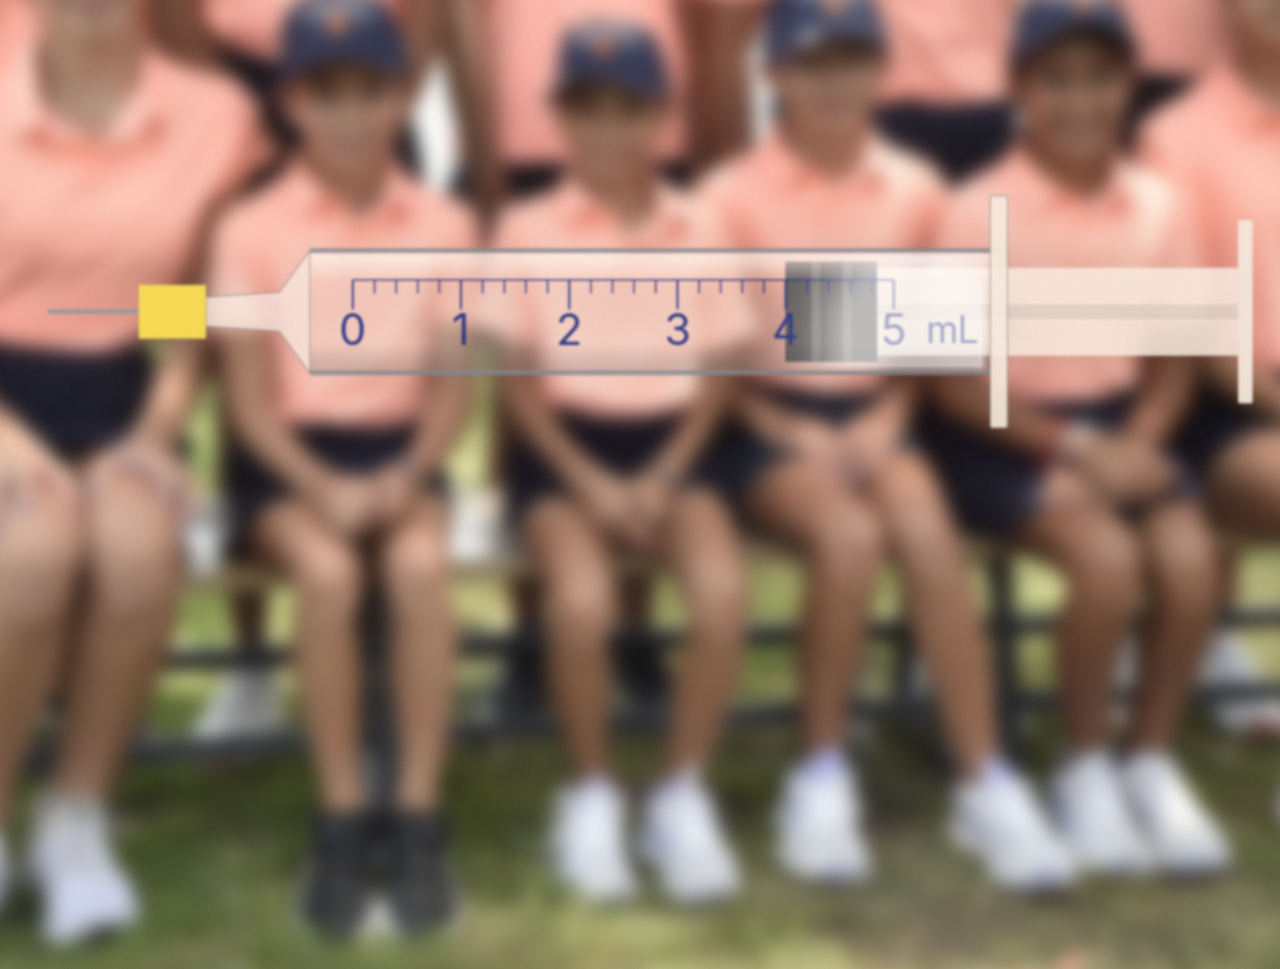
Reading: **4** mL
